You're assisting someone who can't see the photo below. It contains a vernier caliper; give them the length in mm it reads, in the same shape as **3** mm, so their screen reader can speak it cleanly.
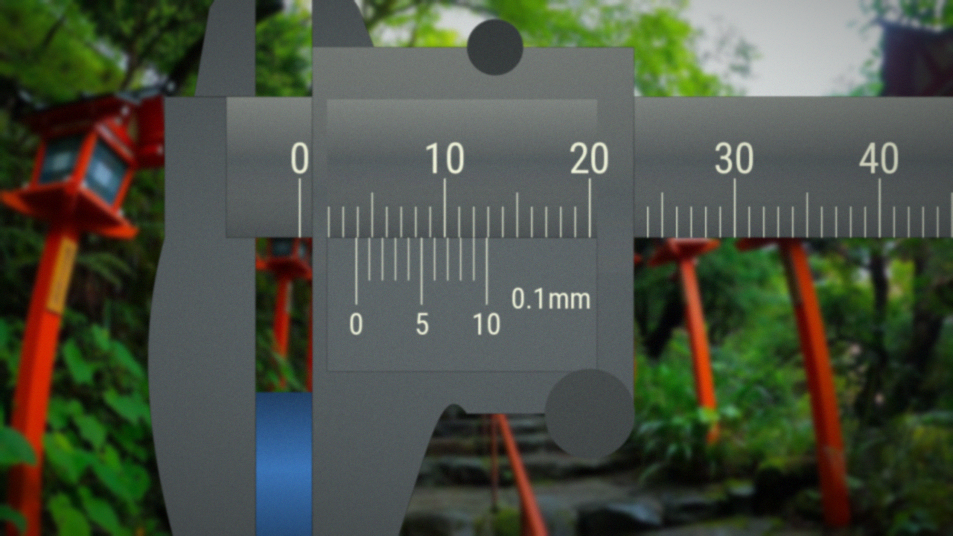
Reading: **3.9** mm
